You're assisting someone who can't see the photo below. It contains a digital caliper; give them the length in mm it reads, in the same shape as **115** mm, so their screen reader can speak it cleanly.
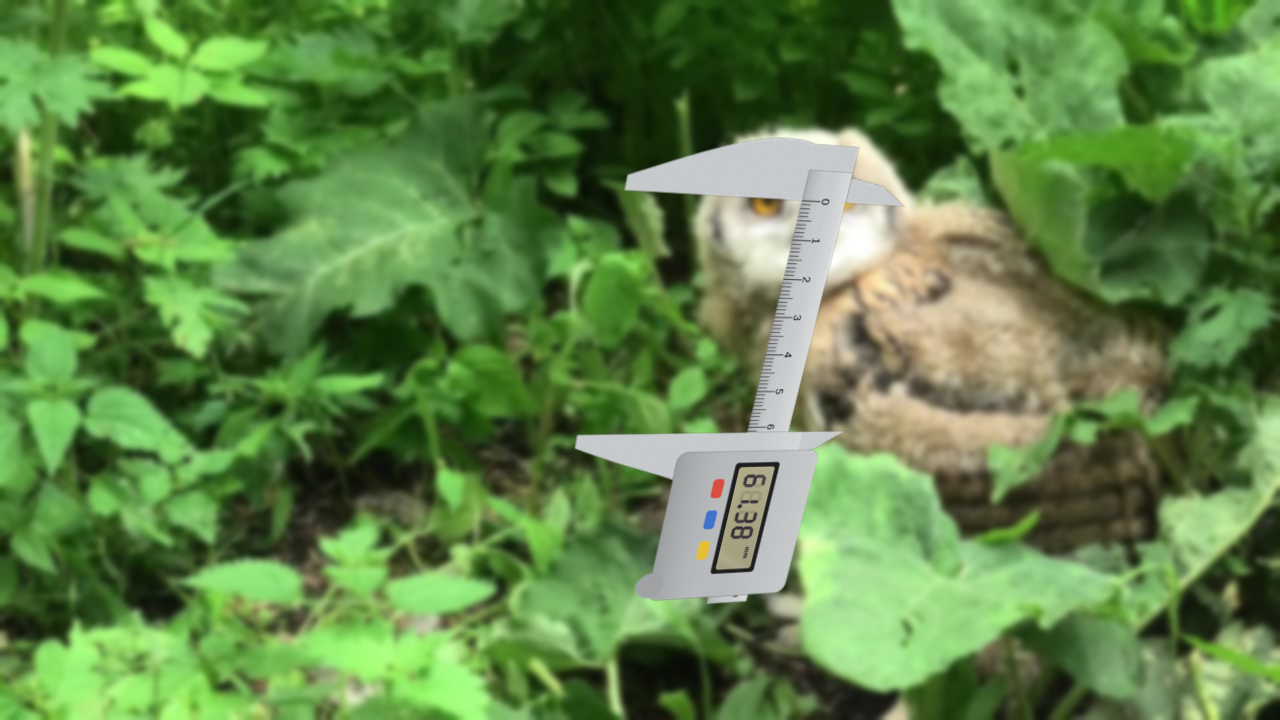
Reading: **61.38** mm
